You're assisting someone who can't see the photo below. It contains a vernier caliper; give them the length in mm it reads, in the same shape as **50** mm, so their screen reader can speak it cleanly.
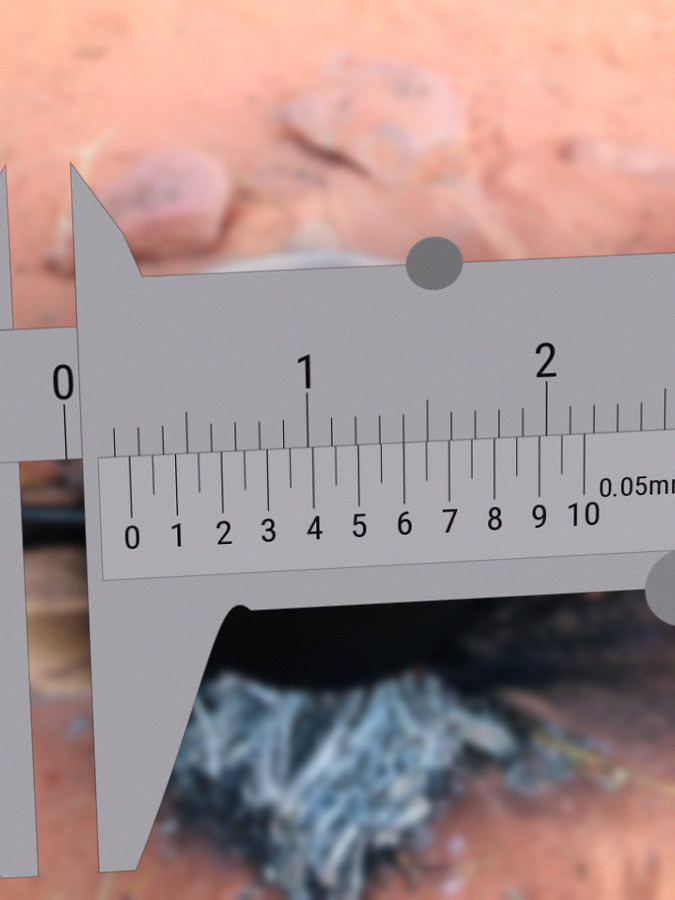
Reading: **2.60** mm
